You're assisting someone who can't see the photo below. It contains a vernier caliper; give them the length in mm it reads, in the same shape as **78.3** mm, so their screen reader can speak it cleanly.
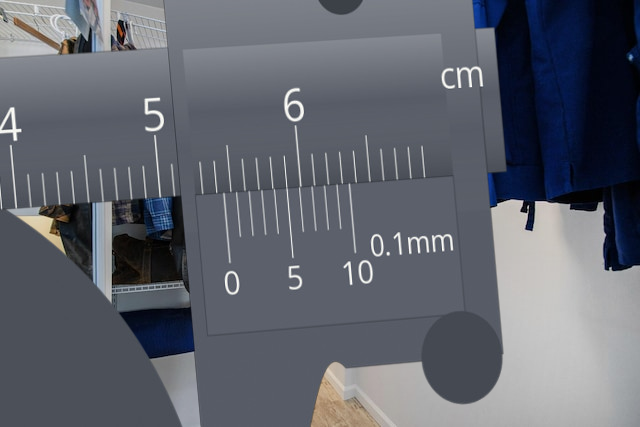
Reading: **54.5** mm
